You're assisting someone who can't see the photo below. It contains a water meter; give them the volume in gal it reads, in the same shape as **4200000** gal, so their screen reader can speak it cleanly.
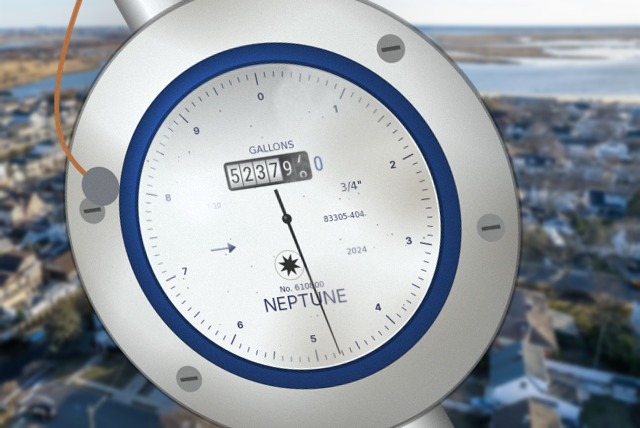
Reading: **5237974.7** gal
